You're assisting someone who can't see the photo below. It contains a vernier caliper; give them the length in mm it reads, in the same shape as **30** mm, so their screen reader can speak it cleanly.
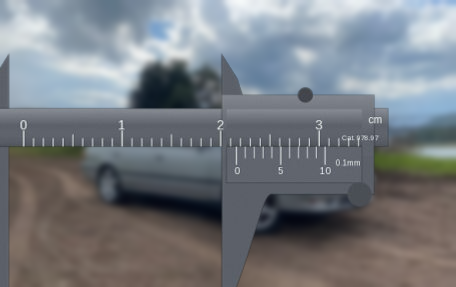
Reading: **21.6** mm
